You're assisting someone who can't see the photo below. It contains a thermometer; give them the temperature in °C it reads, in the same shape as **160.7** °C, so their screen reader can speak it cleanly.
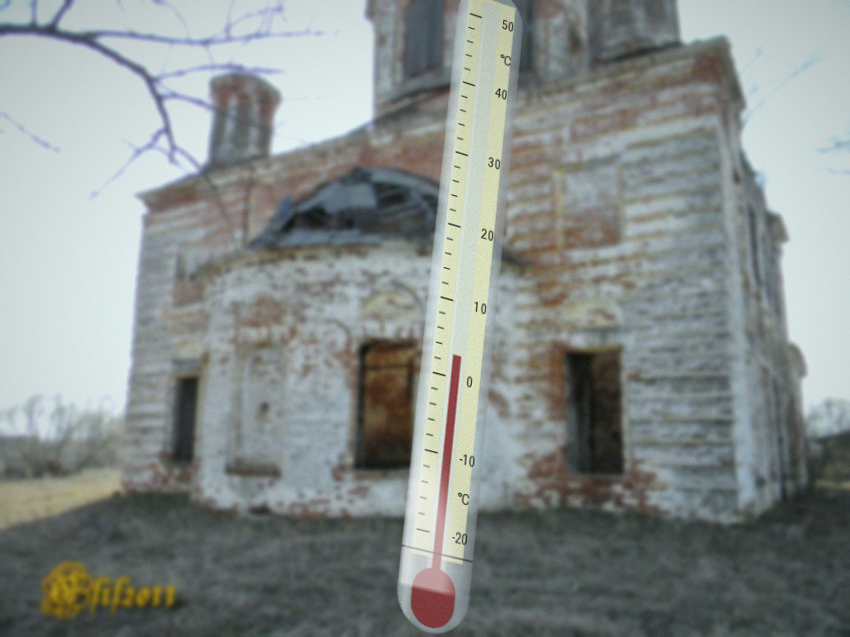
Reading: **3** °C
